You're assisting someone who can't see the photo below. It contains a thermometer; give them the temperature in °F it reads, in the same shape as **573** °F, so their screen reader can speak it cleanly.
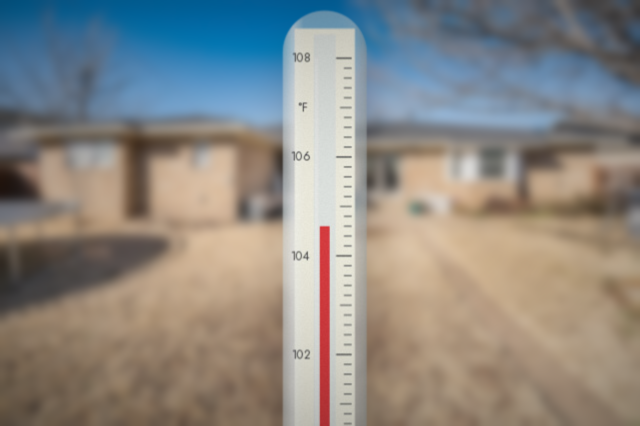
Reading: **104.6** °F
